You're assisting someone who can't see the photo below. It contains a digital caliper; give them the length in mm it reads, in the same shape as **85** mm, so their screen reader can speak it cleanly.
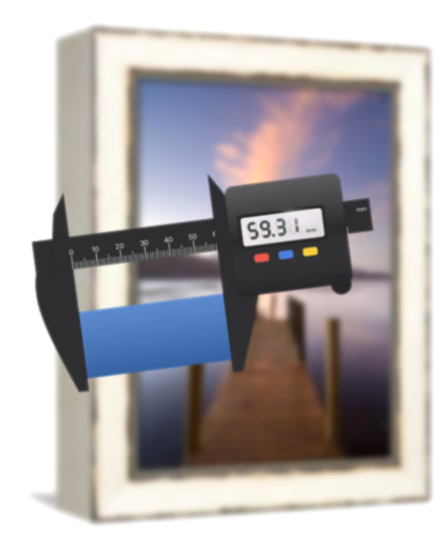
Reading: **59.31** mm
